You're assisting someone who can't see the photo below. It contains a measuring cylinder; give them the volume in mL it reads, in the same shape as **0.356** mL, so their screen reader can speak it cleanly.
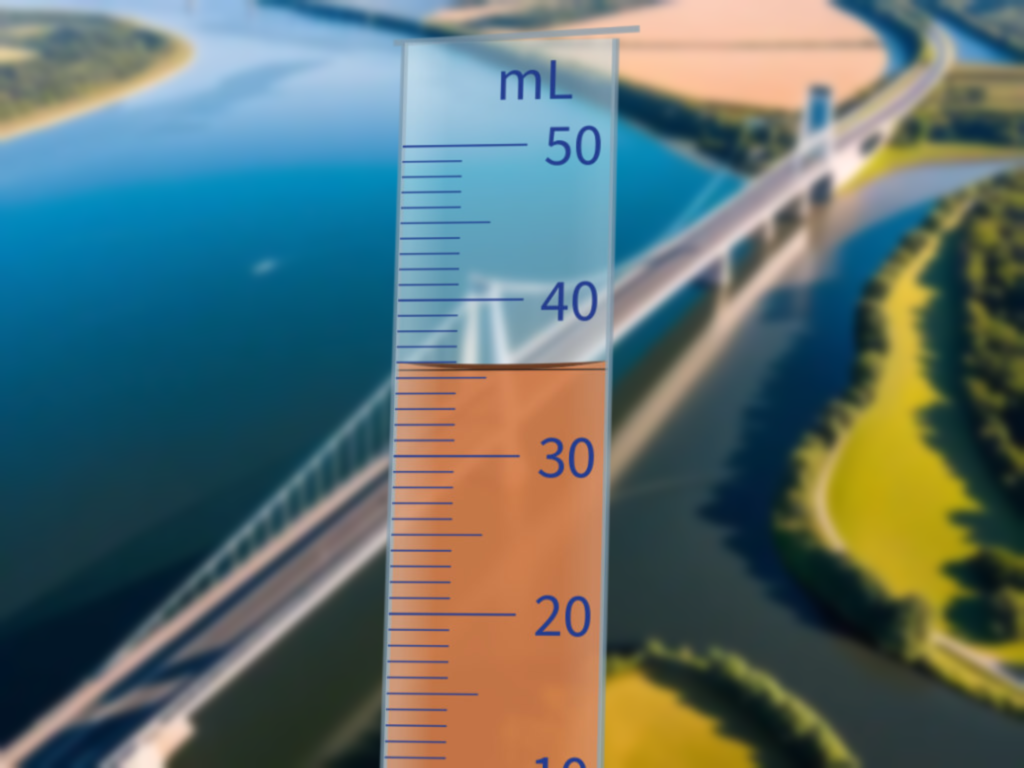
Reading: **35.5** mL
